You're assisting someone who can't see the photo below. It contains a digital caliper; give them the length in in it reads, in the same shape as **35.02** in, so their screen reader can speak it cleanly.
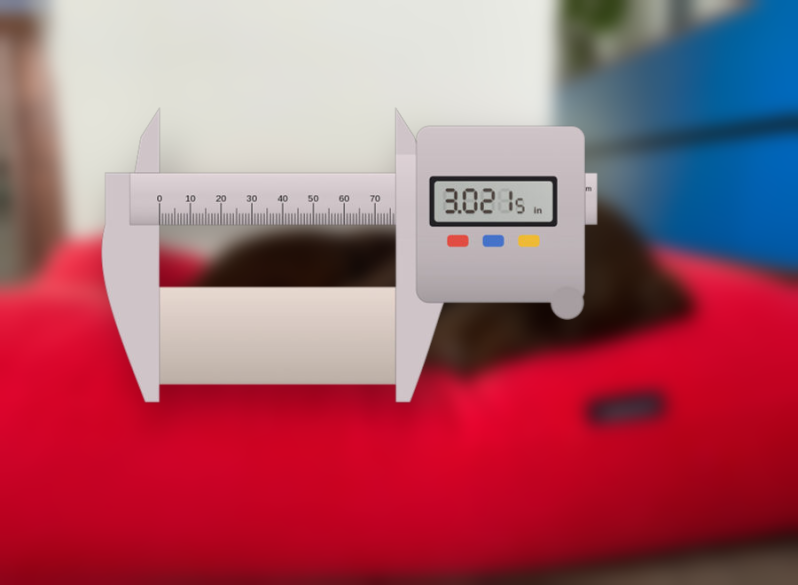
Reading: **3.0215** in
